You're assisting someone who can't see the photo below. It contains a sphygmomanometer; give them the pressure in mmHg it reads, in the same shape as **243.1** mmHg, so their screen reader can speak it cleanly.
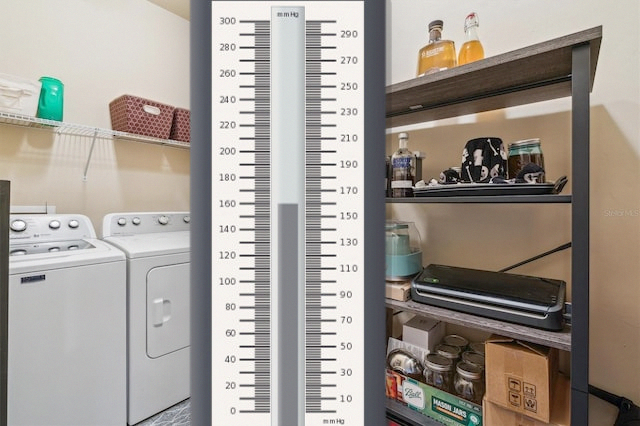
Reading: **160** mmHg
